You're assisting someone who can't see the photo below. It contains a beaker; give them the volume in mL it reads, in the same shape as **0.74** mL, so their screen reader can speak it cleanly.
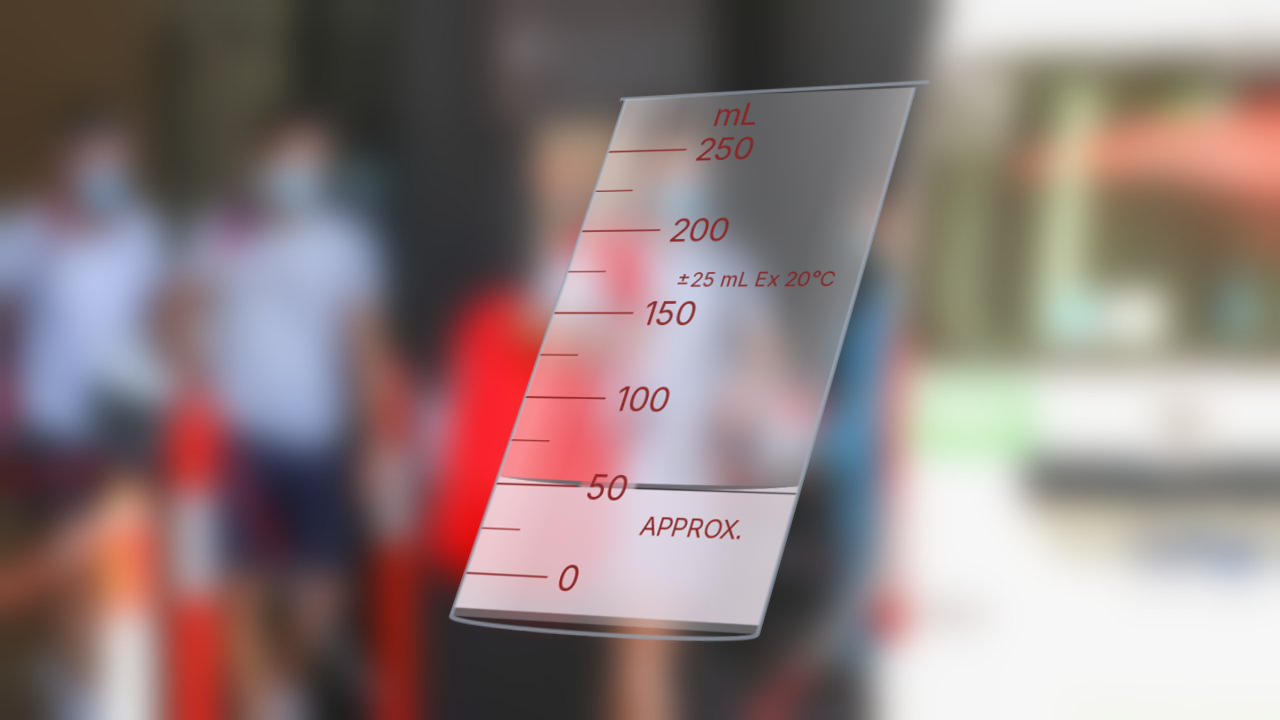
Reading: **50** mL
